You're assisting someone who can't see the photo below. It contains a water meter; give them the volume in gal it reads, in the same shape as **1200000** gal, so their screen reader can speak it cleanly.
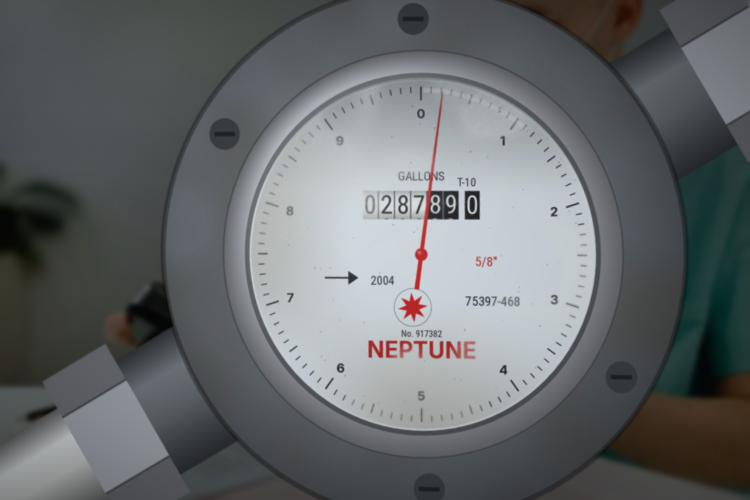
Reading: **287890.2** gal
